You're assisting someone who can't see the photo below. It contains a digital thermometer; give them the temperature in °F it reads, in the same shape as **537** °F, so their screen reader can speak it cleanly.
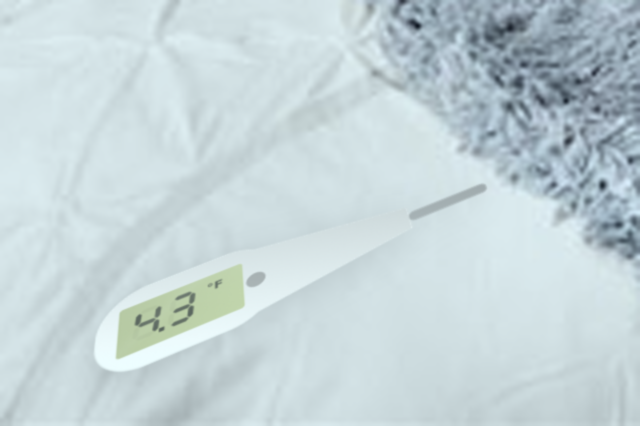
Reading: **4.3** °F
